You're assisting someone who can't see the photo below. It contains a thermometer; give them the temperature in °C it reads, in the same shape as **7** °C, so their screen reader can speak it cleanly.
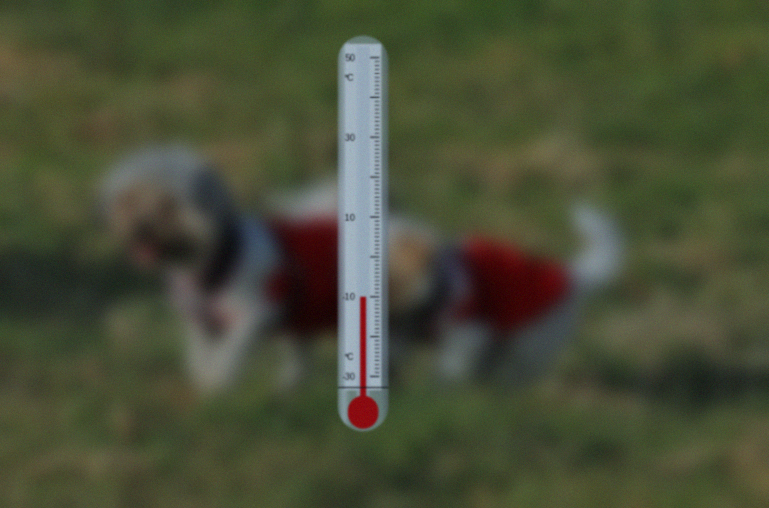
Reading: **-10** °C
